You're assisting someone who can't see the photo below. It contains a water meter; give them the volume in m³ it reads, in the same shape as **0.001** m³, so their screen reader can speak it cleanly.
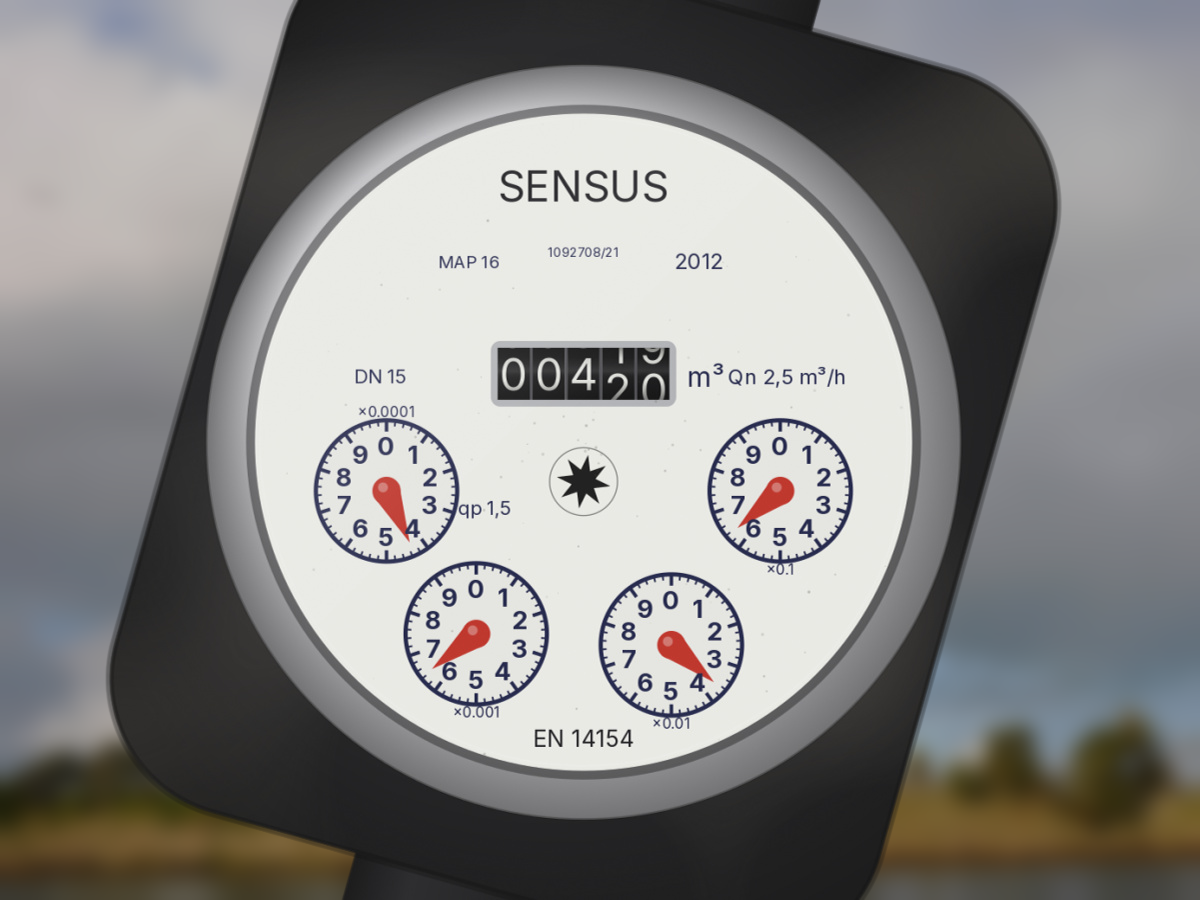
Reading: **419.6364** m³
